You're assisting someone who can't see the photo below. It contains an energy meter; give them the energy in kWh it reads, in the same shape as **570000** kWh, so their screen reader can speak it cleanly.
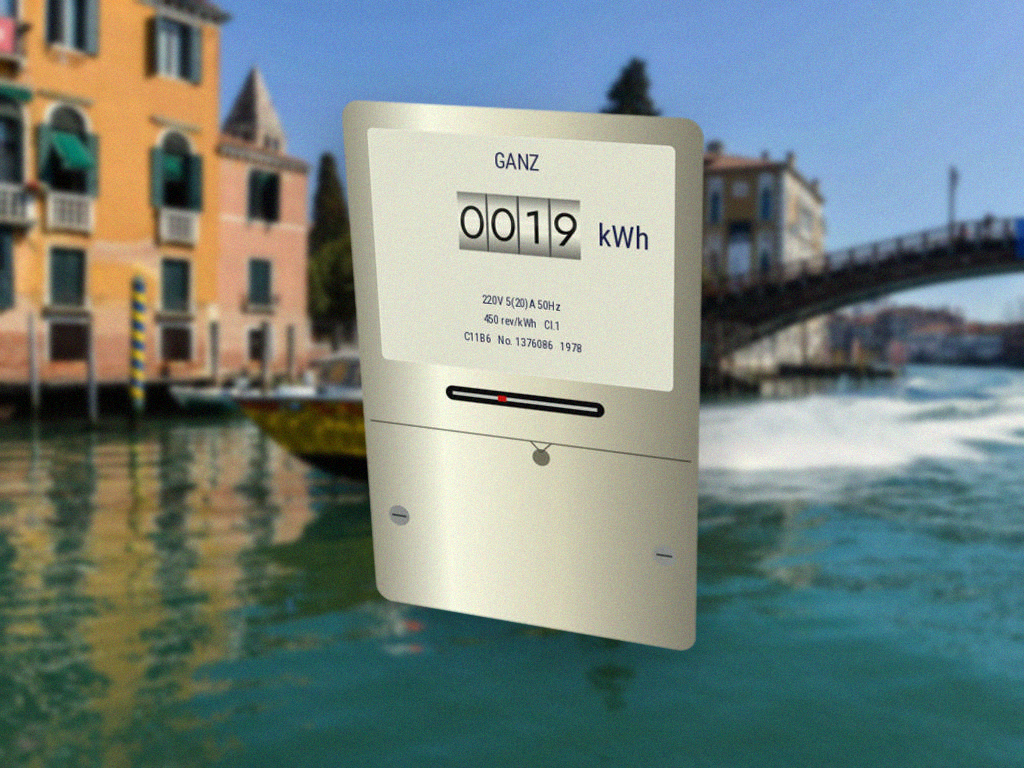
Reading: **19** kWh
